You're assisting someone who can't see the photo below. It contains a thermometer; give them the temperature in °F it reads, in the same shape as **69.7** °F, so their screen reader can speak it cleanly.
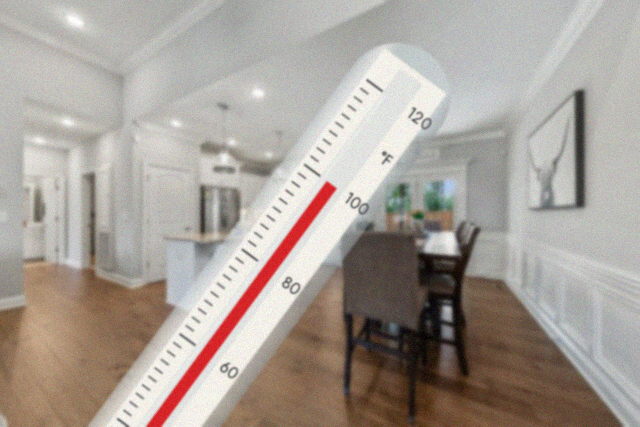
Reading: **100** °F
